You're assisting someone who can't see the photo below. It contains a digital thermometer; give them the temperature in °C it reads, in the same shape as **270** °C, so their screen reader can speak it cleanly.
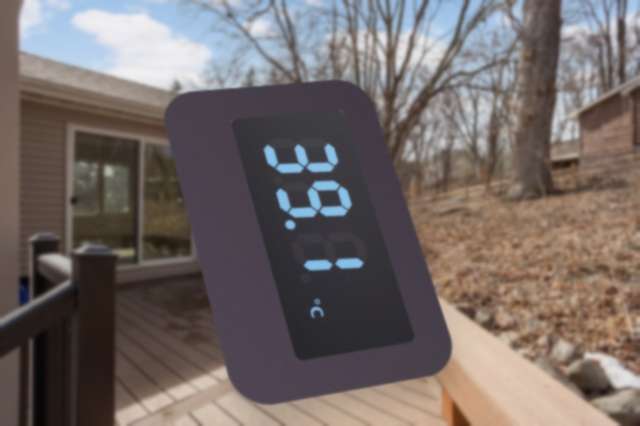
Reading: **39.1** °C
